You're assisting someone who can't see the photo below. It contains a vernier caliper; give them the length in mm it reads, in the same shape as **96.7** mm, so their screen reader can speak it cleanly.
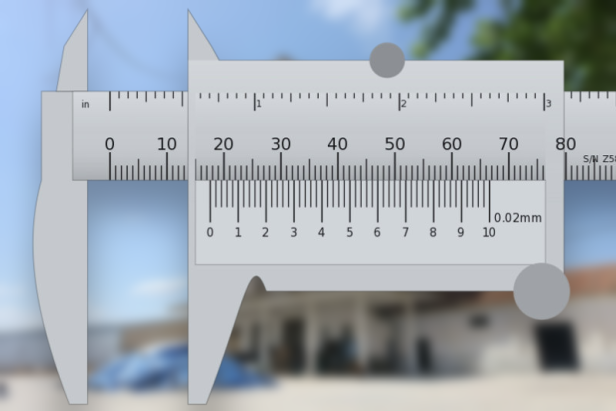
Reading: **17.6** mm
